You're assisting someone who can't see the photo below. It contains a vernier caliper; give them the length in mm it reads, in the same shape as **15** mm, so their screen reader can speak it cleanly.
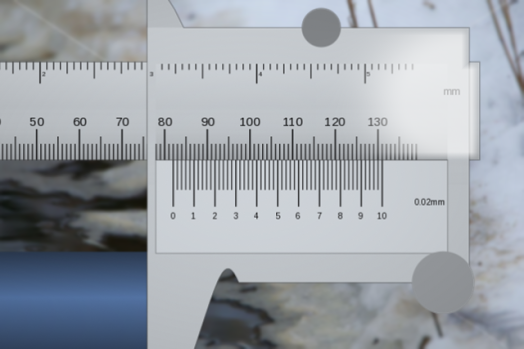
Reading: **82.0** mm
